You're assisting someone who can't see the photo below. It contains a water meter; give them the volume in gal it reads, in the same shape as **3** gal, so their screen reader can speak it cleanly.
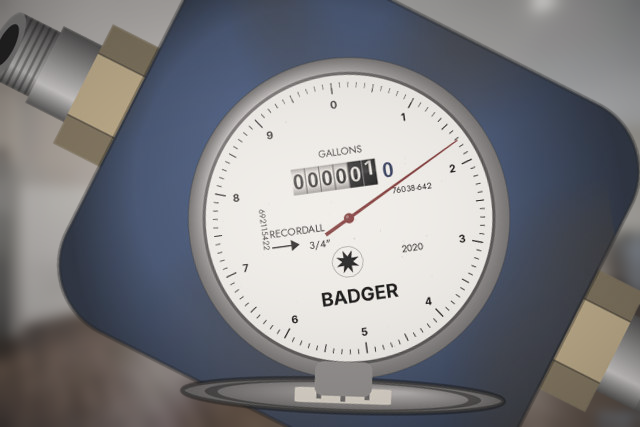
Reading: **11.7** gal
